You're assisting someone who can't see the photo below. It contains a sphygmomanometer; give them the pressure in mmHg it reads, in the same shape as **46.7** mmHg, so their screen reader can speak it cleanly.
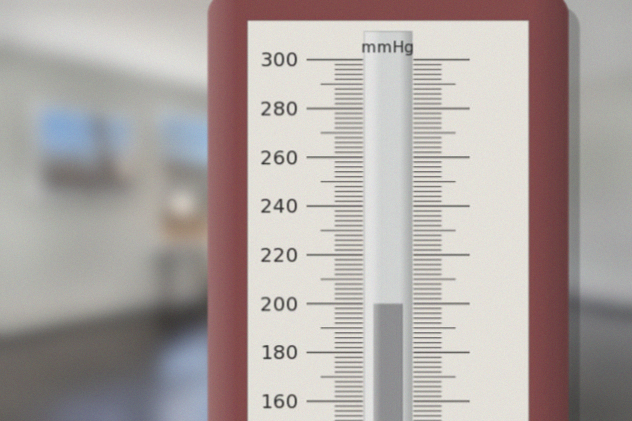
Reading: **200** mmHg
